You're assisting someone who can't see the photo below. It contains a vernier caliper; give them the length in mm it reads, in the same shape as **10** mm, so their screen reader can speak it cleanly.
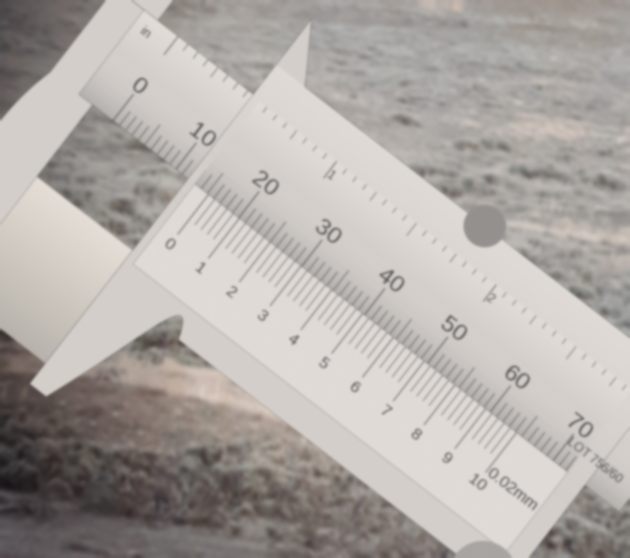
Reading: **15.2** mm
